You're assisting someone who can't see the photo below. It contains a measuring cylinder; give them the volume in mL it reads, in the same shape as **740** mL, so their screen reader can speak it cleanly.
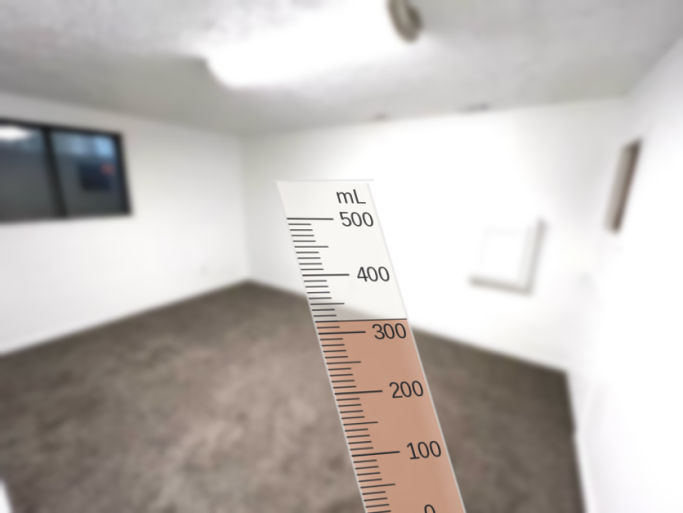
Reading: **320** mL
